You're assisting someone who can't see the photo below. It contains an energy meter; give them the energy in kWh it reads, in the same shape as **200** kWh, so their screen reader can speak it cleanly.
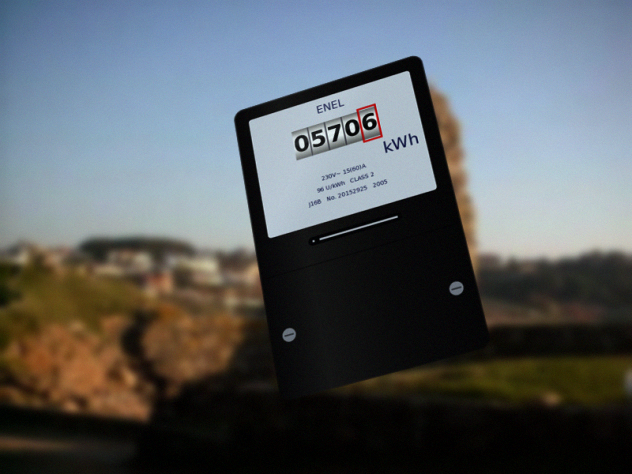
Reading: **570.6** kWh
